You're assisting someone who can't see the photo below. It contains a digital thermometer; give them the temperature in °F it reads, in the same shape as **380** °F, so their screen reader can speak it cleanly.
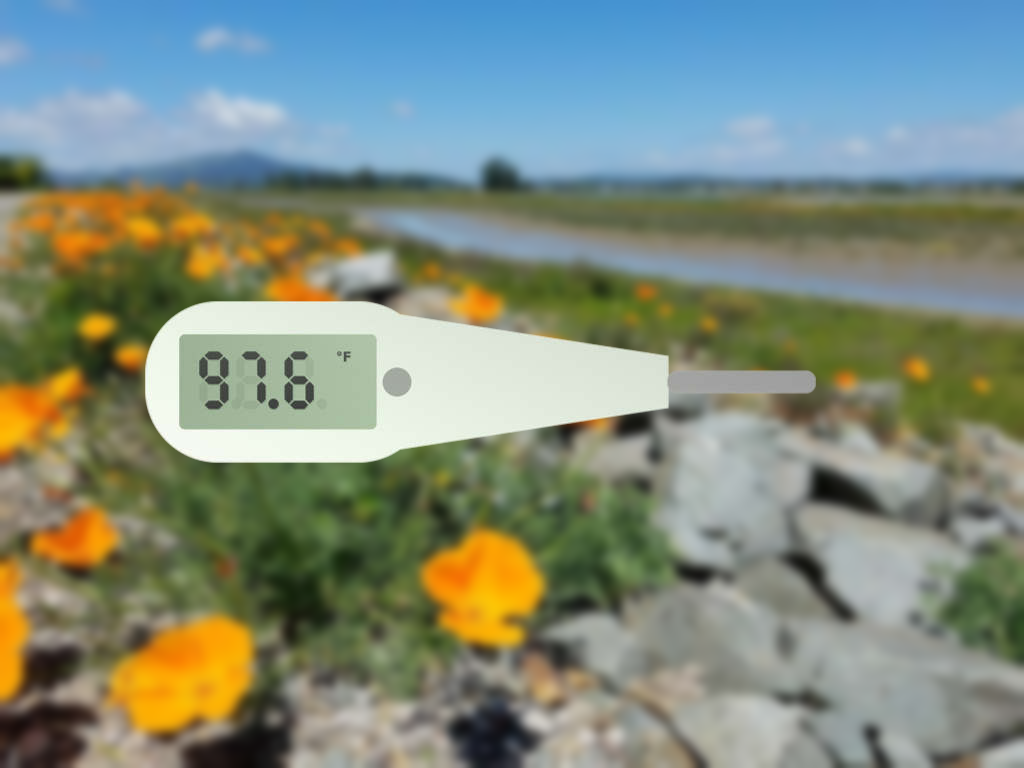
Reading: **97.6** °F
